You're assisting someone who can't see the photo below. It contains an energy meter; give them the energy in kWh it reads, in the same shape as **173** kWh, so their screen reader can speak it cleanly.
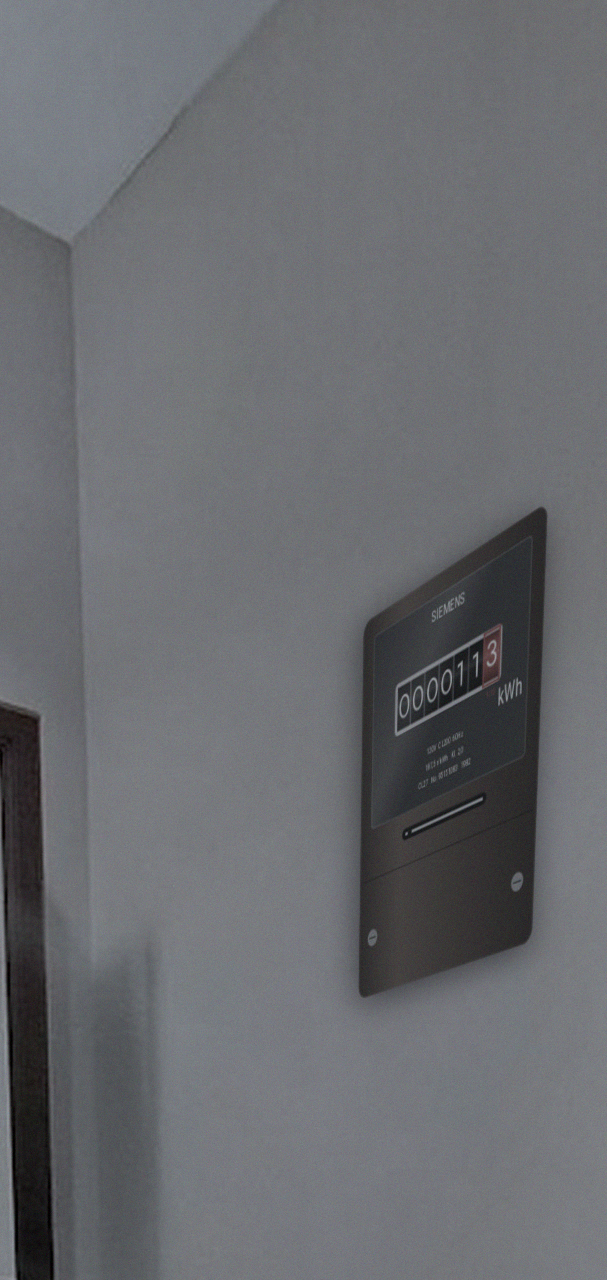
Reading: **11.3** kWh
